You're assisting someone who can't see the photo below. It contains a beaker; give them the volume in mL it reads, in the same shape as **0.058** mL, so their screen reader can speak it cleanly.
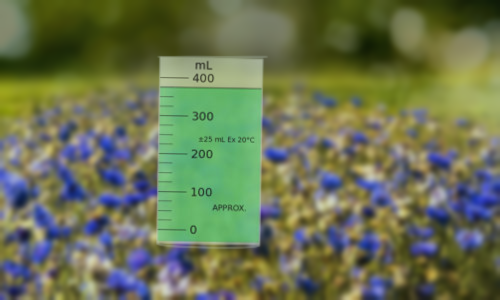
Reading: **375** mL
